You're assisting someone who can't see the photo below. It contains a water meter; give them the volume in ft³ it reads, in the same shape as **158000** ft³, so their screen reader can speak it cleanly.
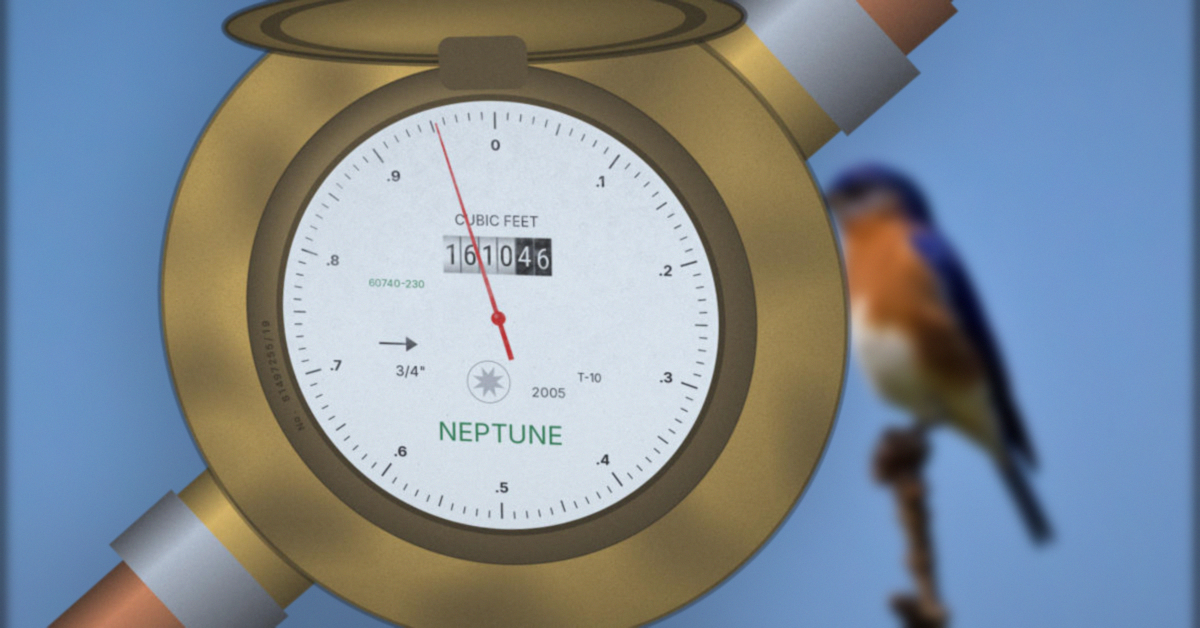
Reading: **161045.95** ft³
